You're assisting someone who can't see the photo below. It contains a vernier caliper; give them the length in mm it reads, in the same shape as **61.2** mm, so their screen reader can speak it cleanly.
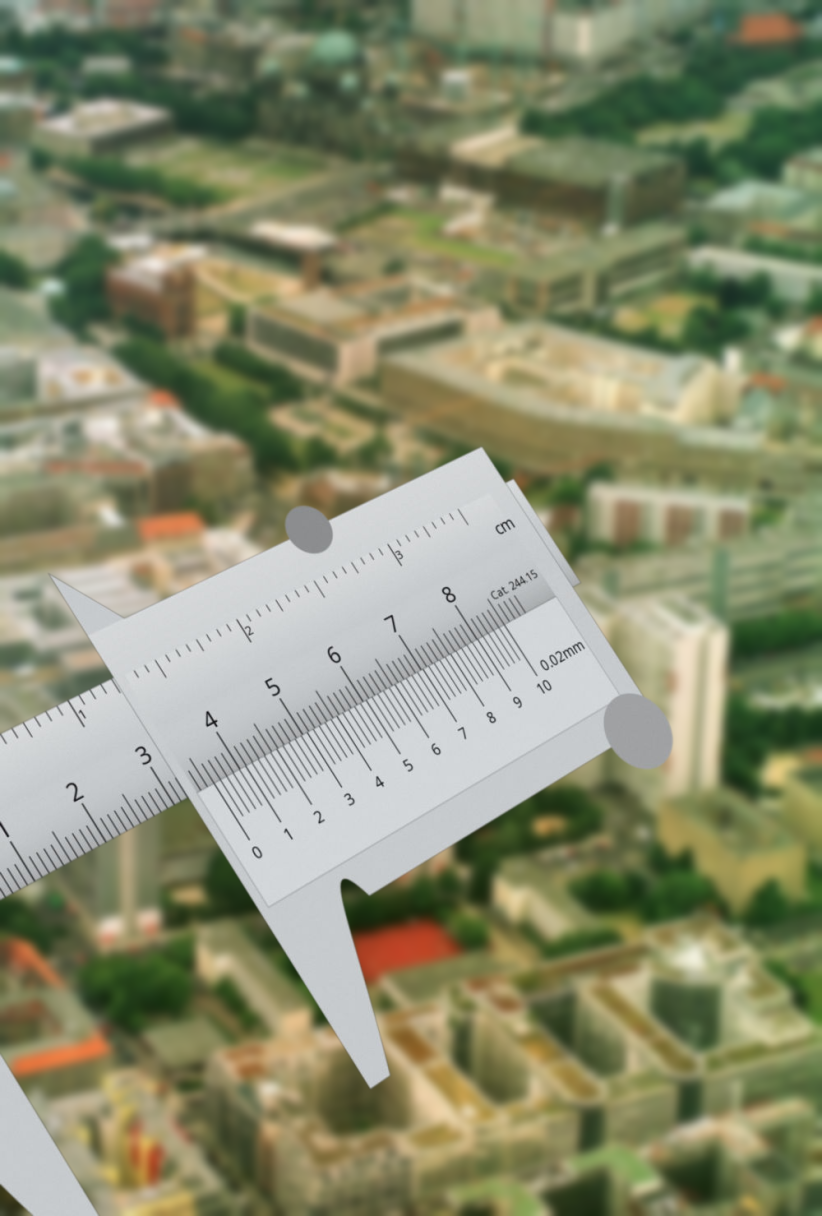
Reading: **36.0** mm
